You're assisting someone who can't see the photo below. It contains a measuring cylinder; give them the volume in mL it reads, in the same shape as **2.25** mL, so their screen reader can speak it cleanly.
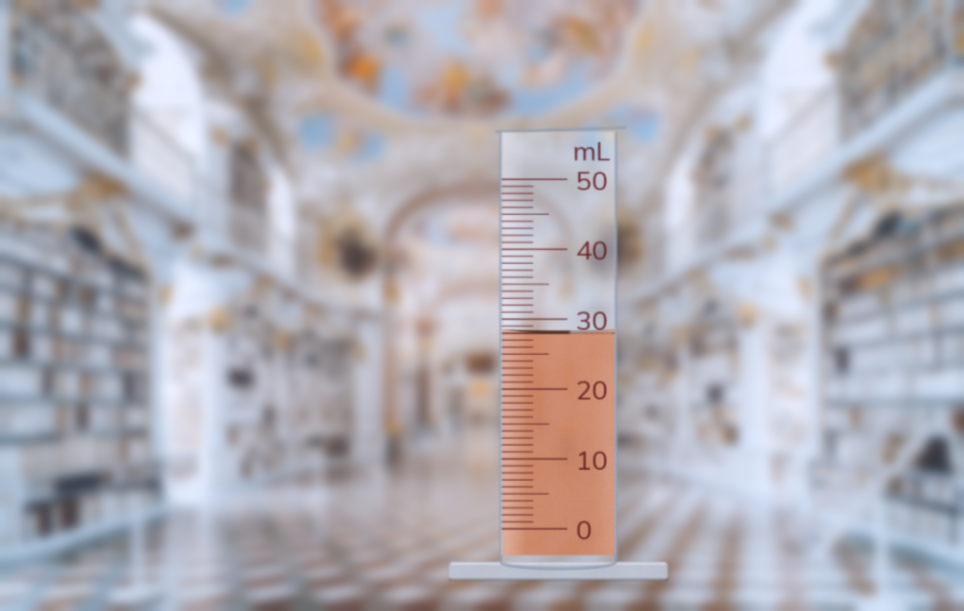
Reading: **28** mL
